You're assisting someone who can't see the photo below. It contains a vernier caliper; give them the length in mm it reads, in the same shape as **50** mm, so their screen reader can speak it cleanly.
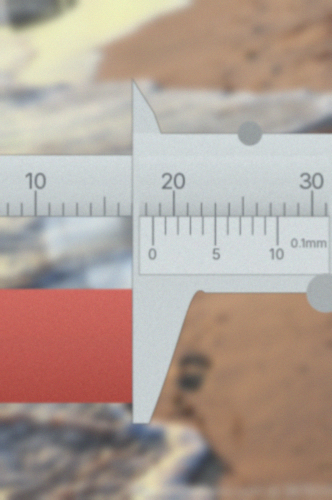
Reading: **18.5** mm
